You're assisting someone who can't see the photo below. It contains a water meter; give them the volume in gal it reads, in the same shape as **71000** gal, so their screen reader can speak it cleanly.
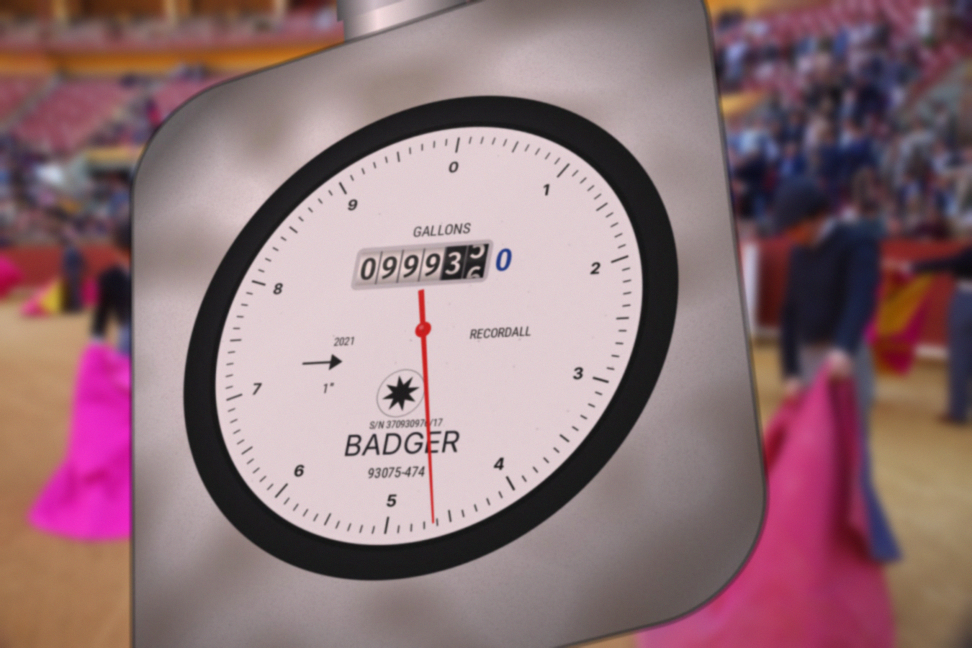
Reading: **999354.6** gal
